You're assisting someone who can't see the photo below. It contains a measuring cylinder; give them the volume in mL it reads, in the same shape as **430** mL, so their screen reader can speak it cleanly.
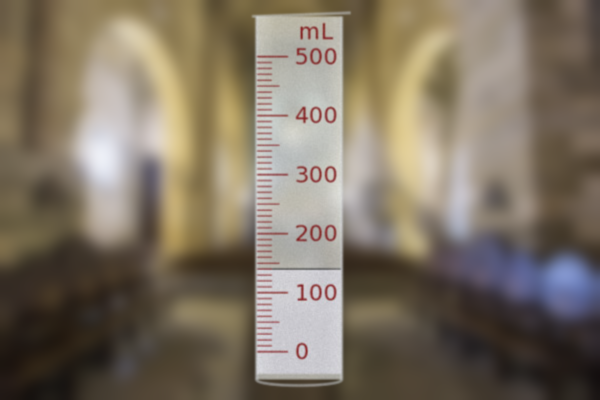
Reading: **140** mL
